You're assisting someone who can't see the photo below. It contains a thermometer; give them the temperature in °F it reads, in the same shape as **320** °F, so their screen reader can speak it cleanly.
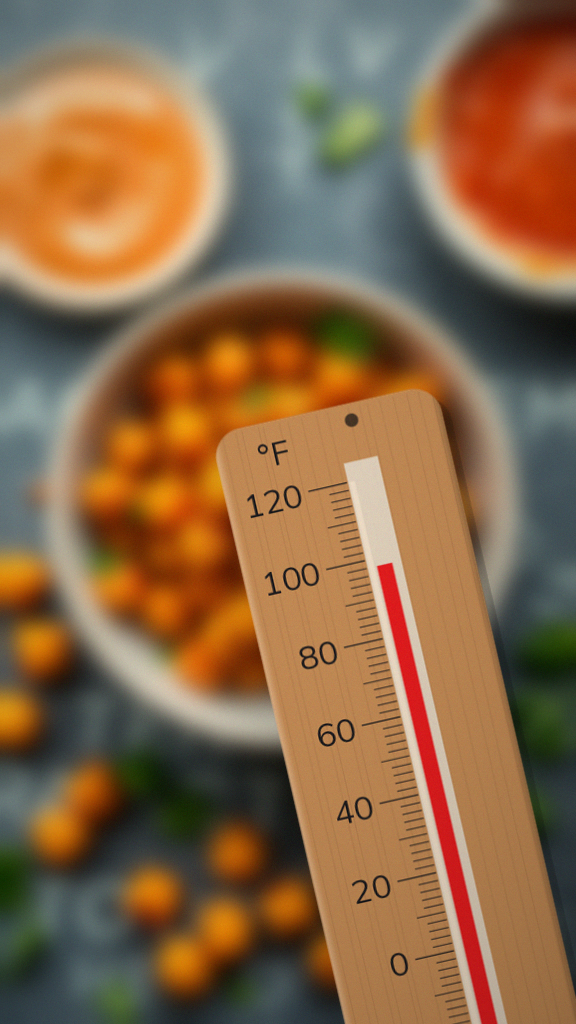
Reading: **98** °F
